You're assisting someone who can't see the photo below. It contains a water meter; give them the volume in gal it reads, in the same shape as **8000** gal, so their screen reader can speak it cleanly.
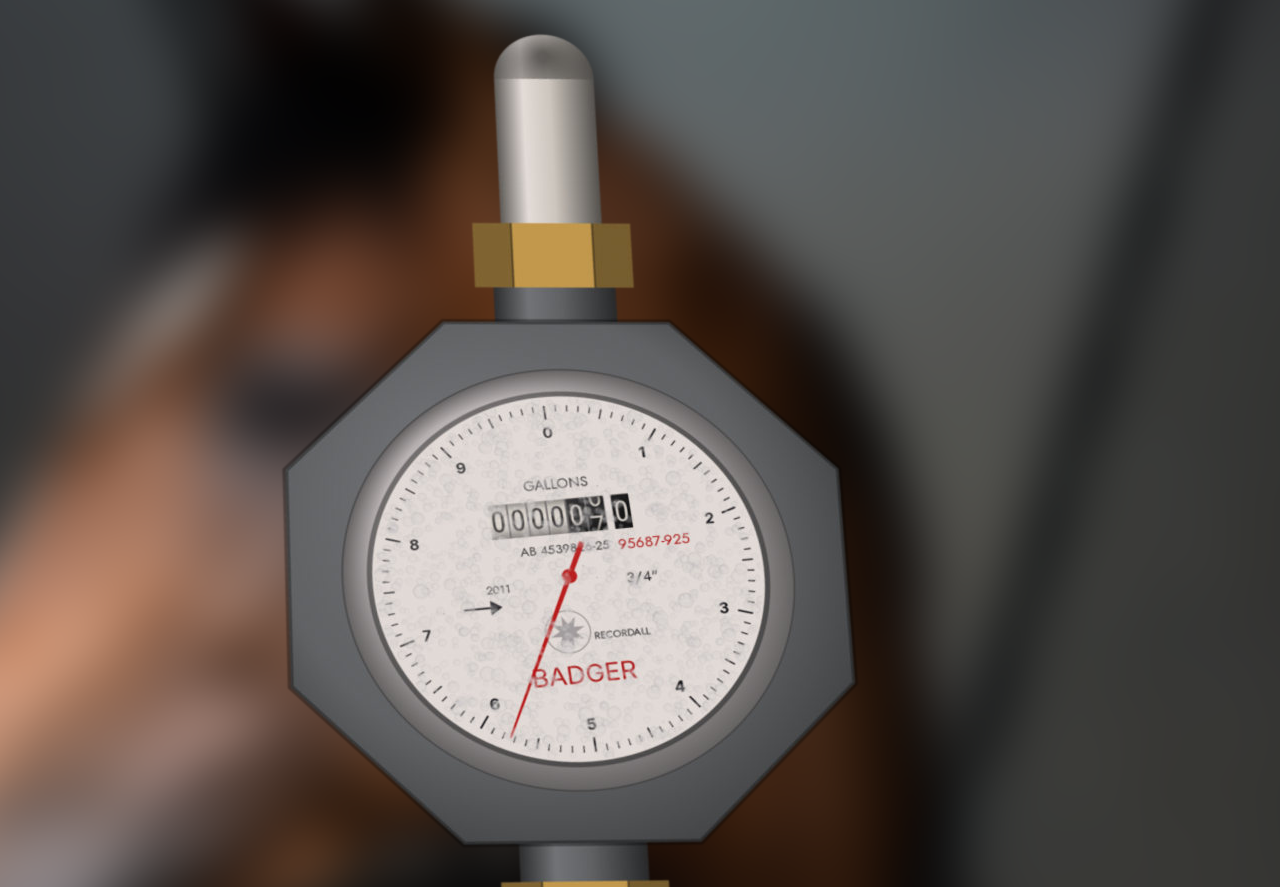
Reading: **65.7** gal
